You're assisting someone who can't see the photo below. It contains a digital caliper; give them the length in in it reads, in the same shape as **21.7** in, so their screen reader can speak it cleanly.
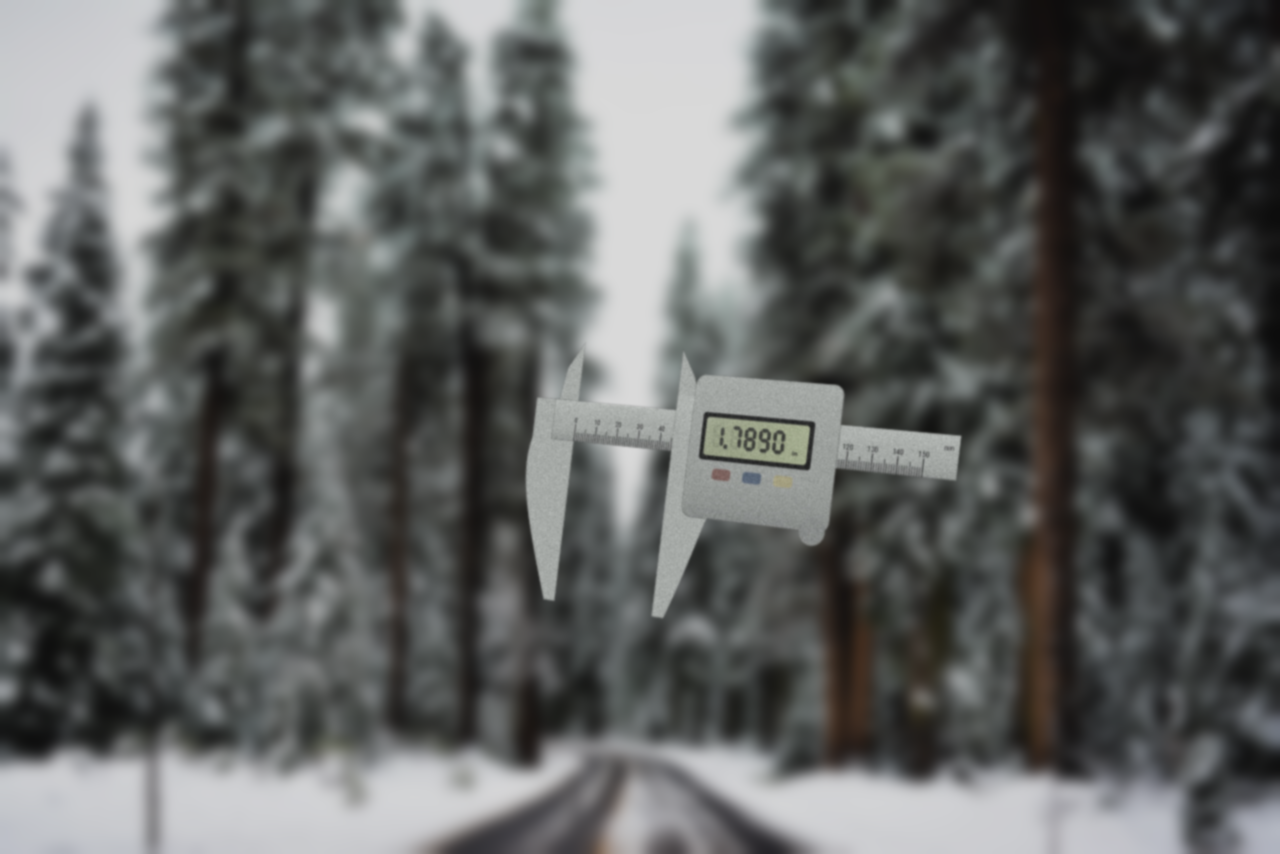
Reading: **1.7890** in
